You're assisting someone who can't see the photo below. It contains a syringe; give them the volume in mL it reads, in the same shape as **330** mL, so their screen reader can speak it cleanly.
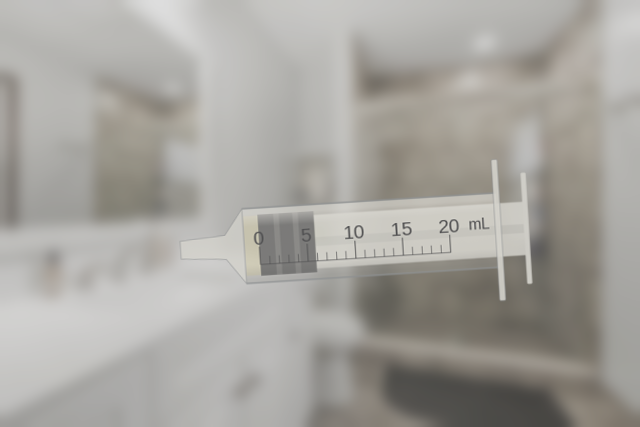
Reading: **0** mL
